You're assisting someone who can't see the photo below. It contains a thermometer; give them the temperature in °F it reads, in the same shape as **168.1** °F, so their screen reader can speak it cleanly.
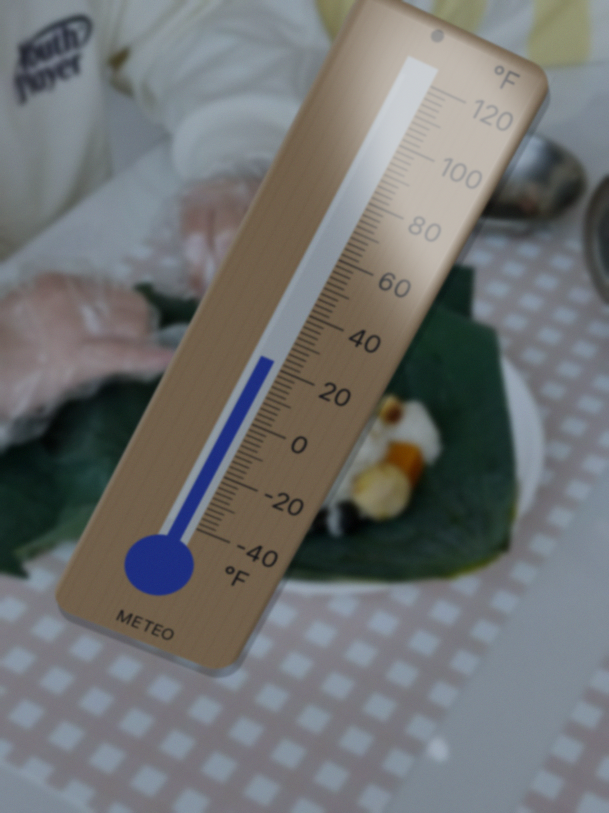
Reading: **22** °F
